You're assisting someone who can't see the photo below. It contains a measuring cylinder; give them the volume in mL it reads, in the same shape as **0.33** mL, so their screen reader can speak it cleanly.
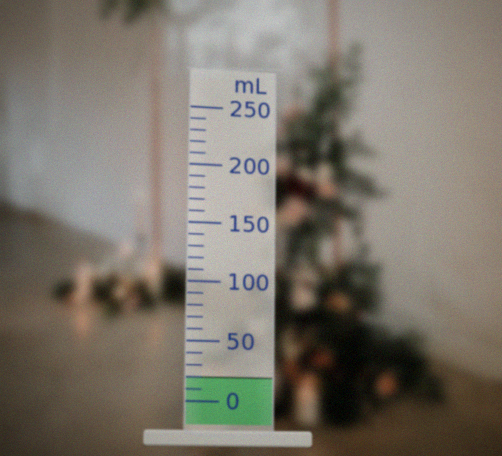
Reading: **20** mL
